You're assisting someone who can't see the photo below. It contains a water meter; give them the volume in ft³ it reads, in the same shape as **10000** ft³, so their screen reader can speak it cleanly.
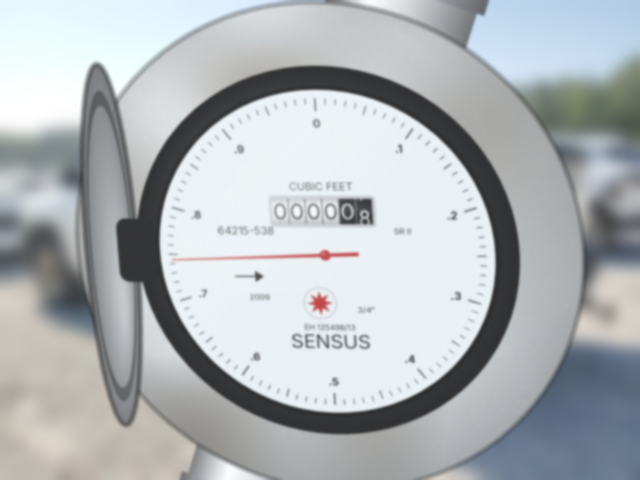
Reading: **7.74** ft³
